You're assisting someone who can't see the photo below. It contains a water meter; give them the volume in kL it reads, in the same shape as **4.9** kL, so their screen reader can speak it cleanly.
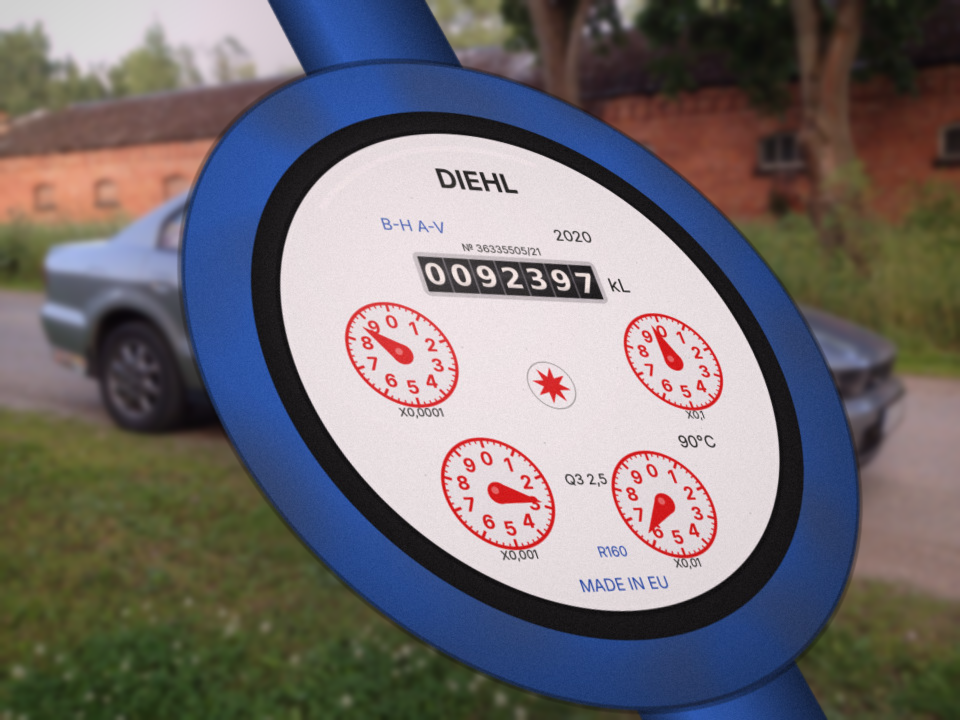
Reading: **92396.9628** kL
